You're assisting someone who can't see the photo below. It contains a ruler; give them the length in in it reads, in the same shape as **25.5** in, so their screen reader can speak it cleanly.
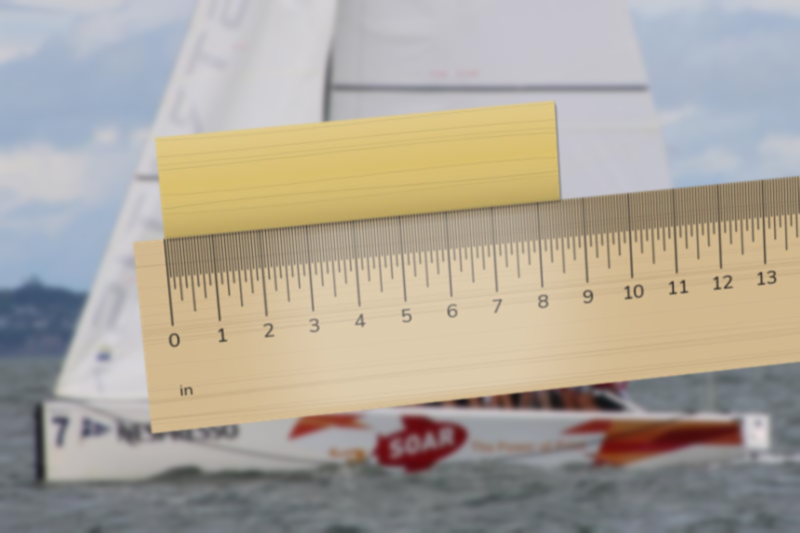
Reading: **8.5** in
